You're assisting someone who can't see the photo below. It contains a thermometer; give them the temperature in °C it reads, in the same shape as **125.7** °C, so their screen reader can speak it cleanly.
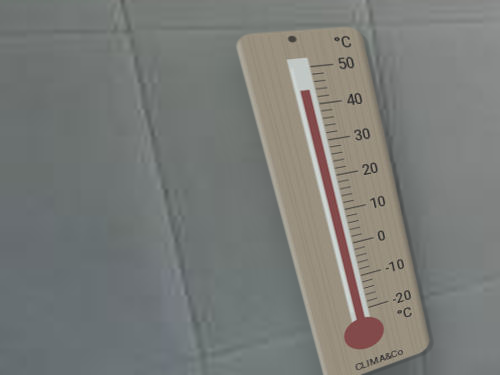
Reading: **44** °C
